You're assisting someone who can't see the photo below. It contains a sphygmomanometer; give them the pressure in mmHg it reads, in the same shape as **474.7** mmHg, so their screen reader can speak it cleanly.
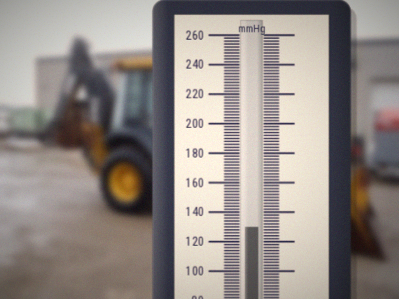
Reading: **130** mmHg
